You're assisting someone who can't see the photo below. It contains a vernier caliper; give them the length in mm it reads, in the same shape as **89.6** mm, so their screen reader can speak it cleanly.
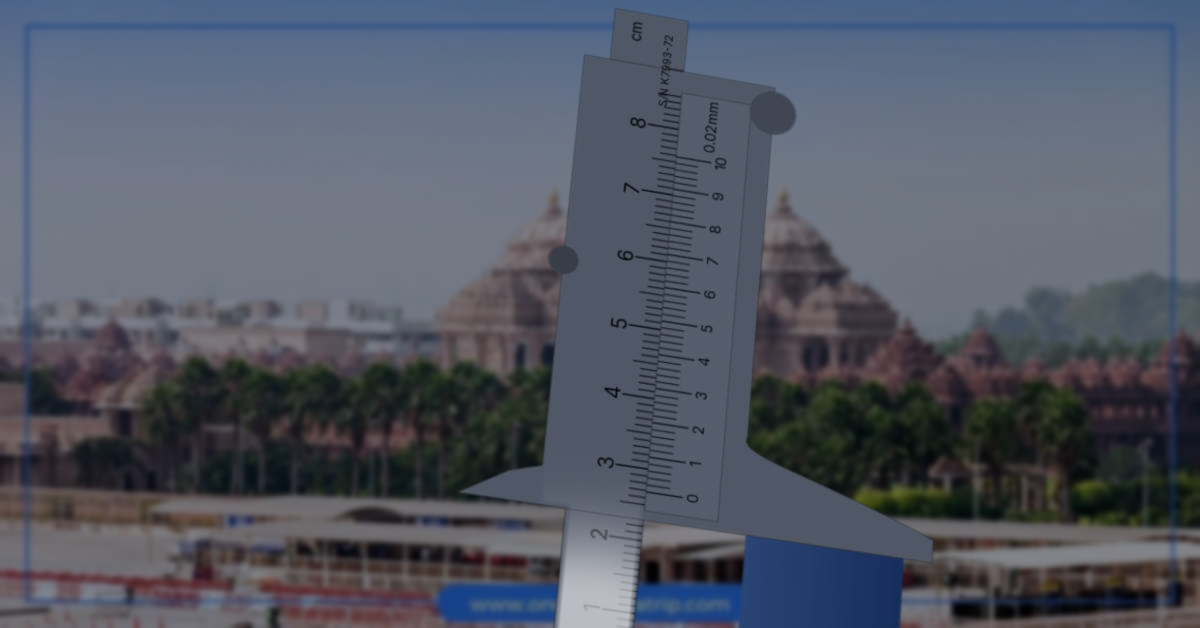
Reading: **26.8** mm
